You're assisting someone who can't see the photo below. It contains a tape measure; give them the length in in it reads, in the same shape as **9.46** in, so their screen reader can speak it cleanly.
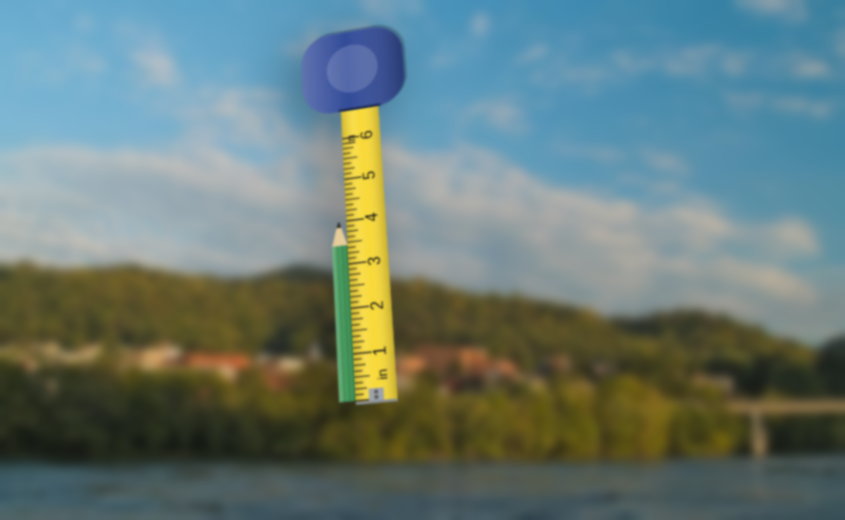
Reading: **4** in
